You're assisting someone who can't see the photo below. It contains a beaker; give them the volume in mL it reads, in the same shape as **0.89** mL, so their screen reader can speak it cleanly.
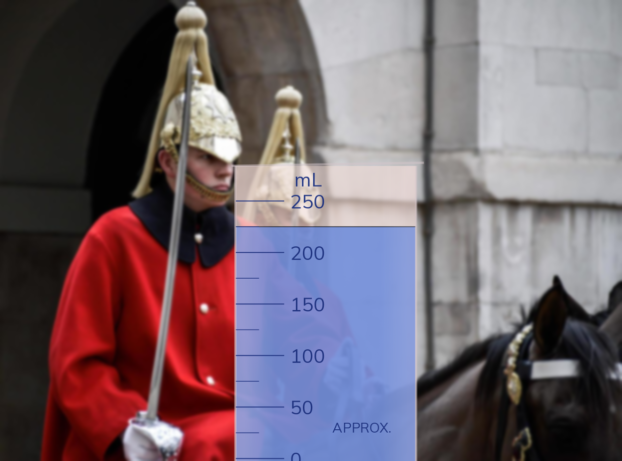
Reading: **225** mL
